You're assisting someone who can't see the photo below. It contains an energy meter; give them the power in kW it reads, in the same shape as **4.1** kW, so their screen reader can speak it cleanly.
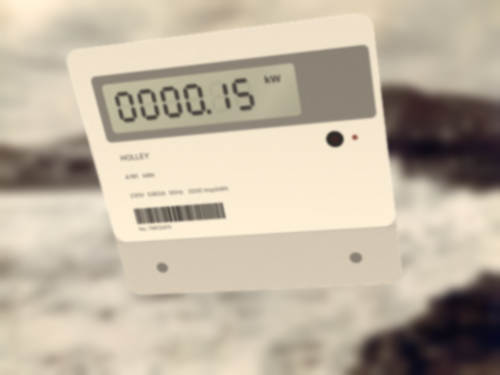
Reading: **0.15** kW
